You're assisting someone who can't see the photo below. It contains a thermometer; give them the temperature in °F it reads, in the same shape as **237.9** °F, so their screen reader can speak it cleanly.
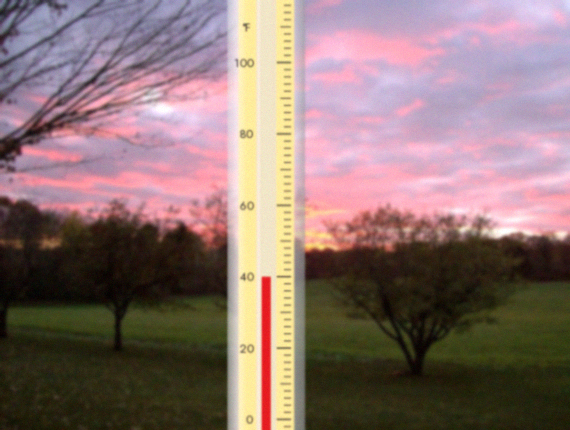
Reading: **40** °F
